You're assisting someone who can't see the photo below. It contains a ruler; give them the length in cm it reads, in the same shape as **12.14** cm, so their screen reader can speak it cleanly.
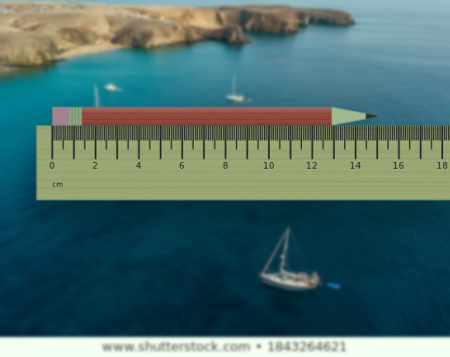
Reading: **15** cm
